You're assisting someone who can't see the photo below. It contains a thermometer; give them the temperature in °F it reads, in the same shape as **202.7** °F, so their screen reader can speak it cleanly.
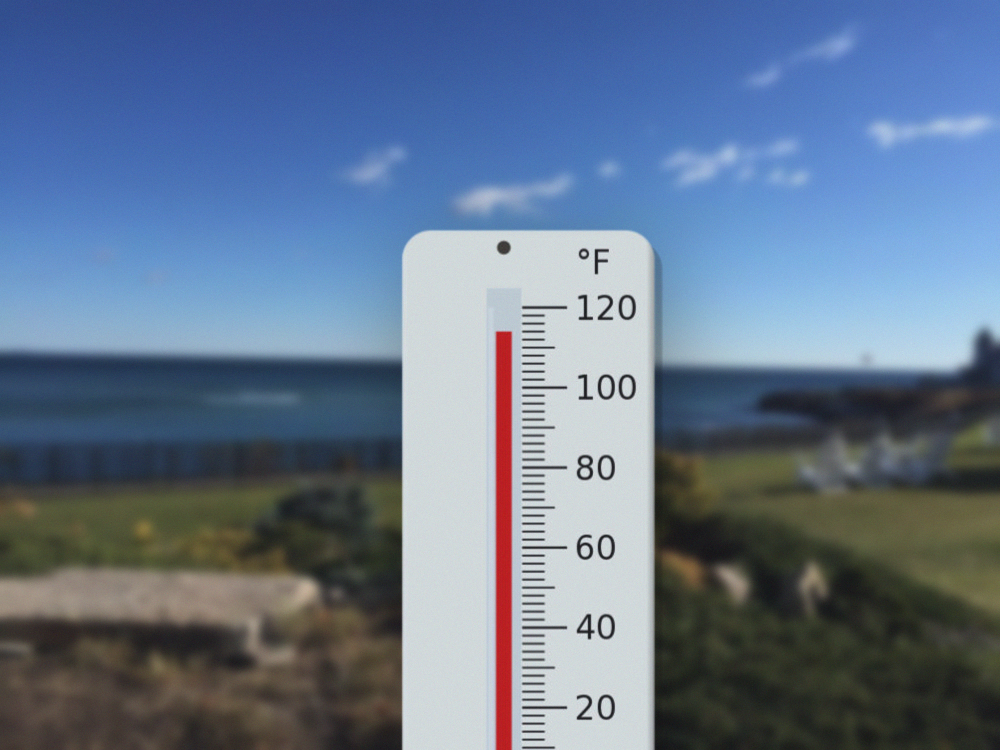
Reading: **114** °F
